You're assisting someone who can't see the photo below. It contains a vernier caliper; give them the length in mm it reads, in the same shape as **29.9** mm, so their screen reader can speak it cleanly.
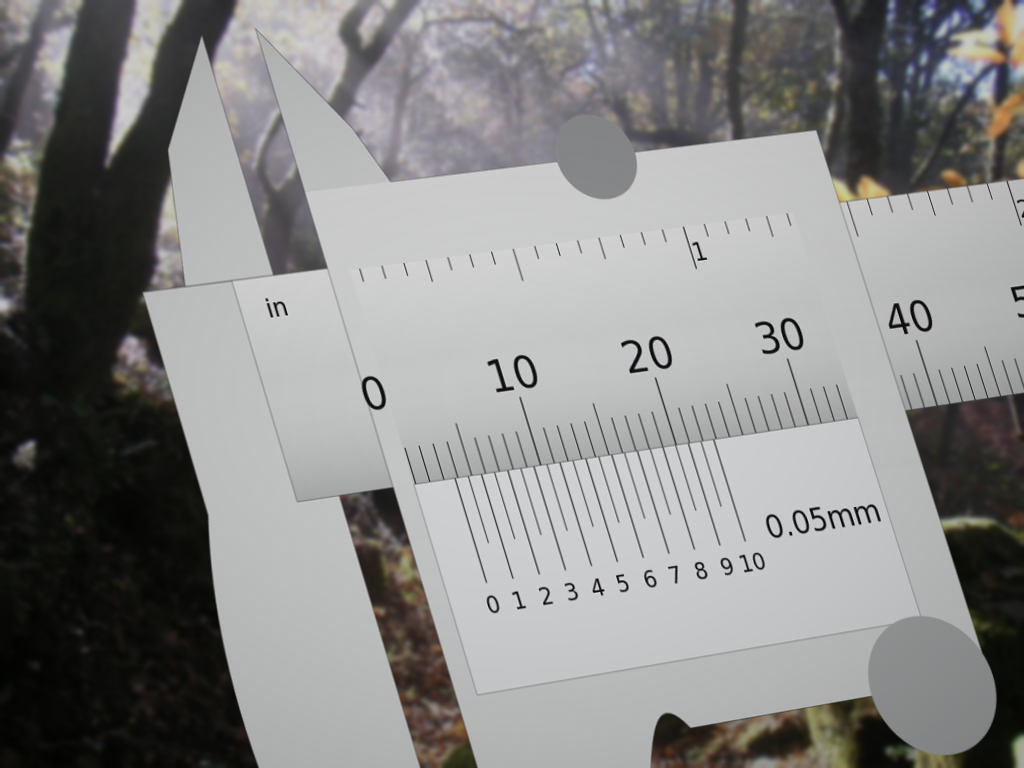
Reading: **3.8** mm
